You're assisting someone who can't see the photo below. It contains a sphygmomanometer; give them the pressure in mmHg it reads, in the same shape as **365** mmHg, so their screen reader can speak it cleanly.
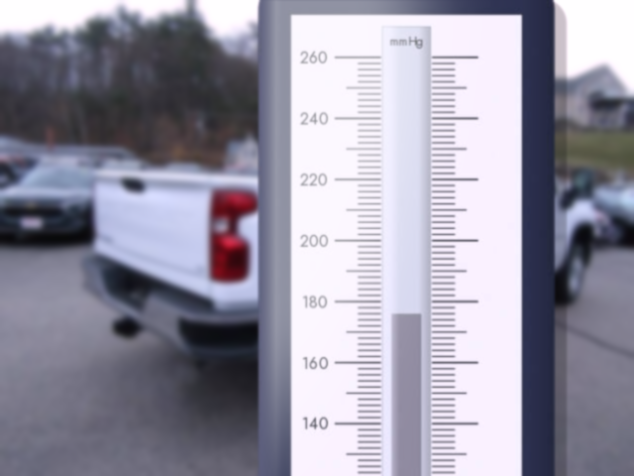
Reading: **176** mmHg
